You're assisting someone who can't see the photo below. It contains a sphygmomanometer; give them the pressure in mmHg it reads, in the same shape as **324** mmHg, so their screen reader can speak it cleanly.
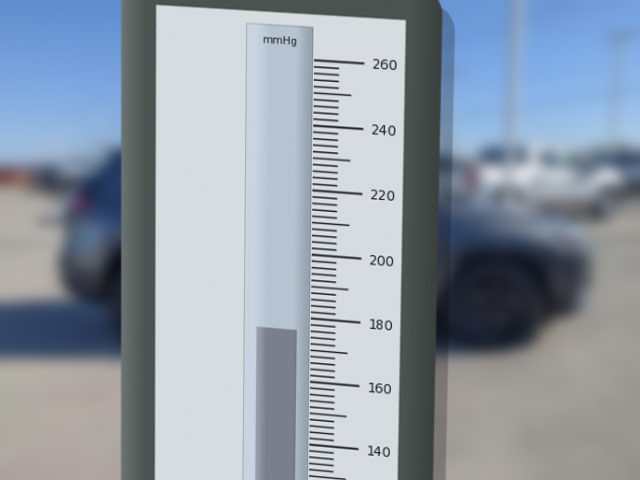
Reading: **176** mmHg
